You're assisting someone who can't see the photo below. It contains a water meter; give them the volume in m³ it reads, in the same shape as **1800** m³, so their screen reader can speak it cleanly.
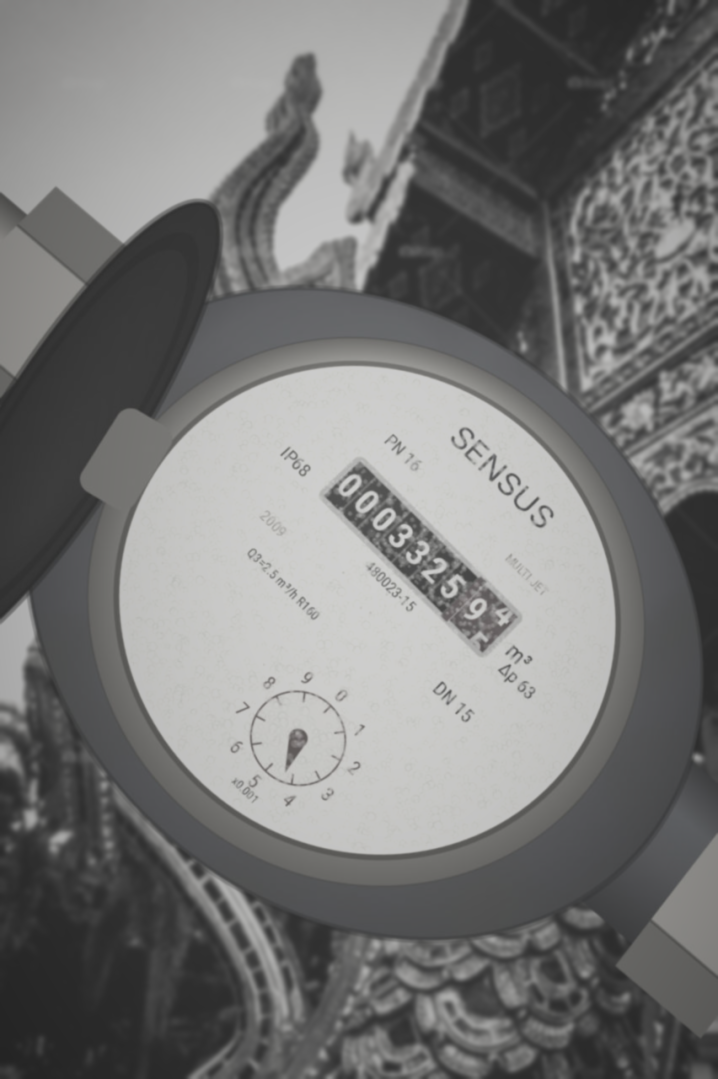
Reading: **3325.944** m³
